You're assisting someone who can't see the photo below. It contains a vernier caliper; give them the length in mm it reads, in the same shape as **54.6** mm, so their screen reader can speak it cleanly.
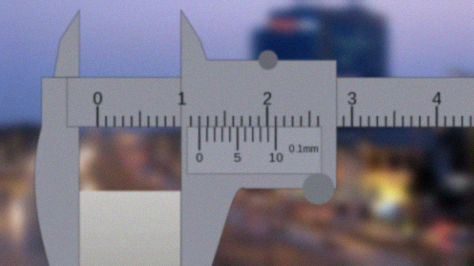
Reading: **12.0** mm
